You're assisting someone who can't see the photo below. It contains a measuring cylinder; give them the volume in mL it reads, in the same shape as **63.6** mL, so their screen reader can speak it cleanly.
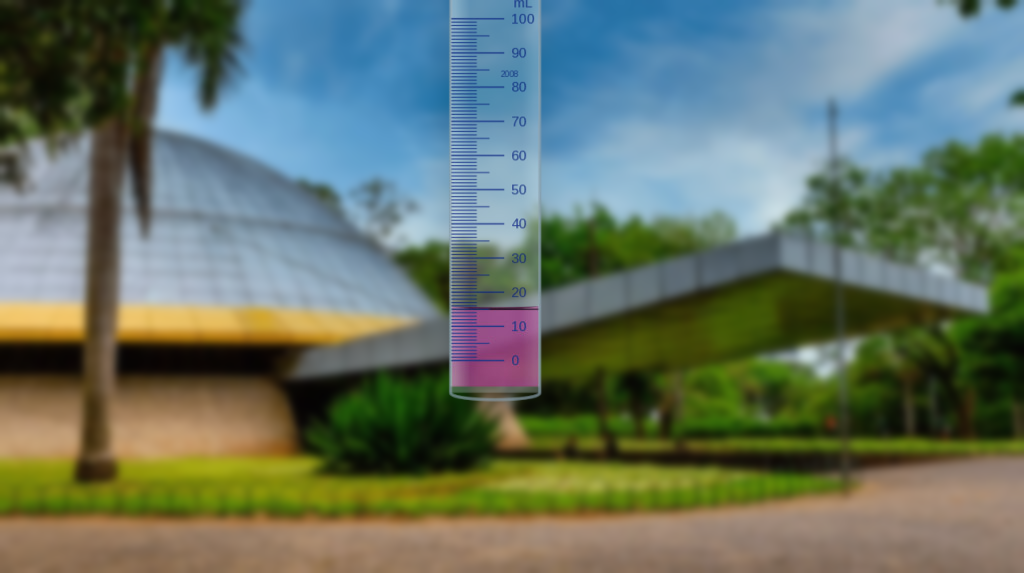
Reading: **15** mL
